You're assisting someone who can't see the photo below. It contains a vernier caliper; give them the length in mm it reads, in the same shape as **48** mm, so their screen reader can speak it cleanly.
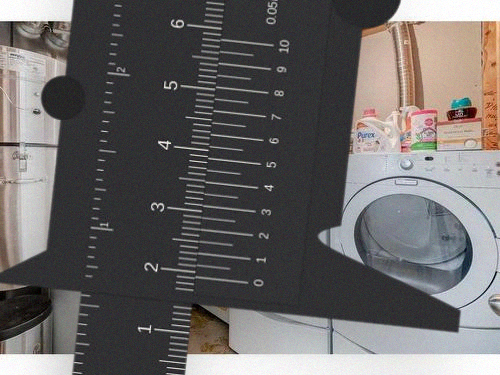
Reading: **19.2** mm
